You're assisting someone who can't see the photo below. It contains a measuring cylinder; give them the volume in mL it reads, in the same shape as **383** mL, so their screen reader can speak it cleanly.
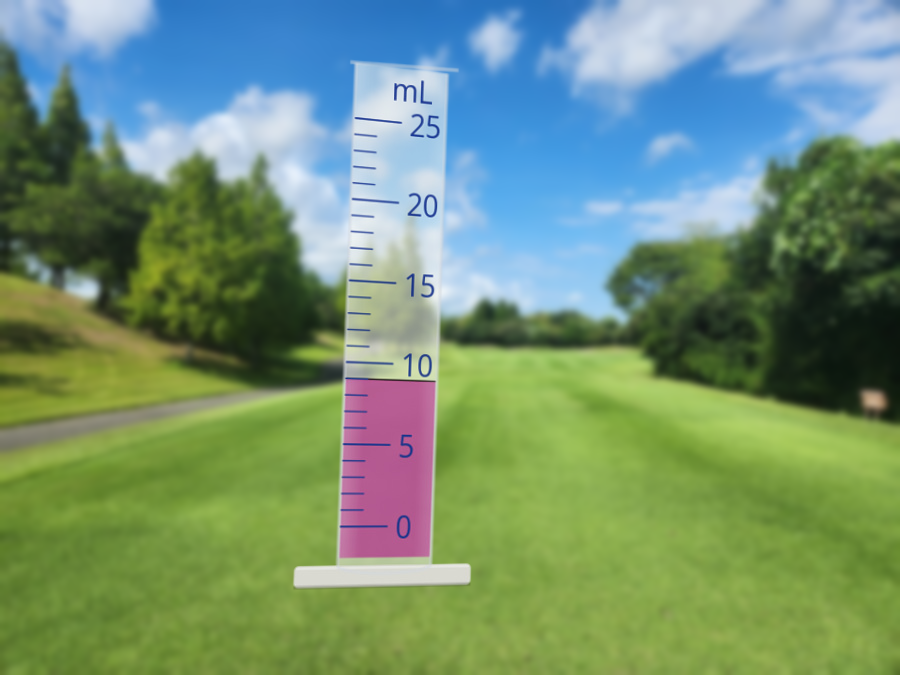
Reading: **9** mL
